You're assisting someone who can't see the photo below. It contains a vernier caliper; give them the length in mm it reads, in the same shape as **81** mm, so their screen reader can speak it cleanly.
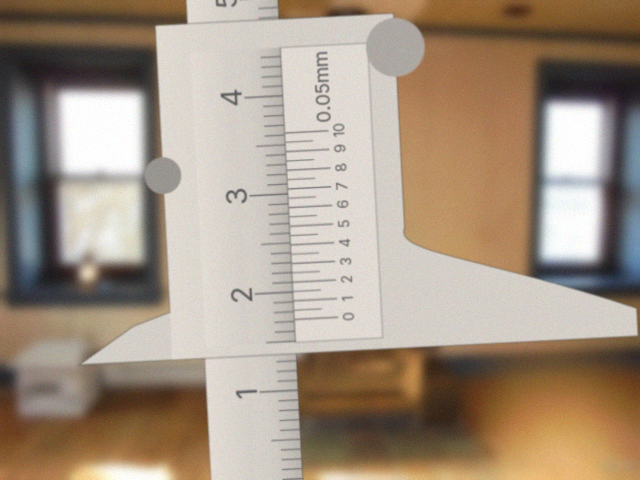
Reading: **17.2** mm
